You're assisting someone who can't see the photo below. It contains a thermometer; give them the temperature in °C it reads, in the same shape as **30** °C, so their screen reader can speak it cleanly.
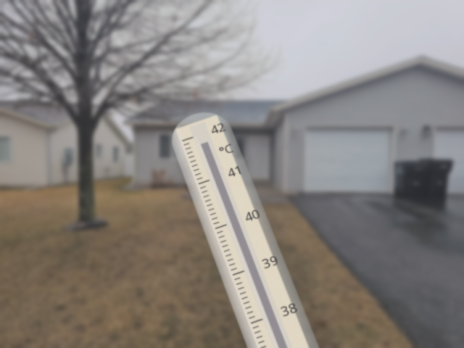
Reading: **41.8** °C
